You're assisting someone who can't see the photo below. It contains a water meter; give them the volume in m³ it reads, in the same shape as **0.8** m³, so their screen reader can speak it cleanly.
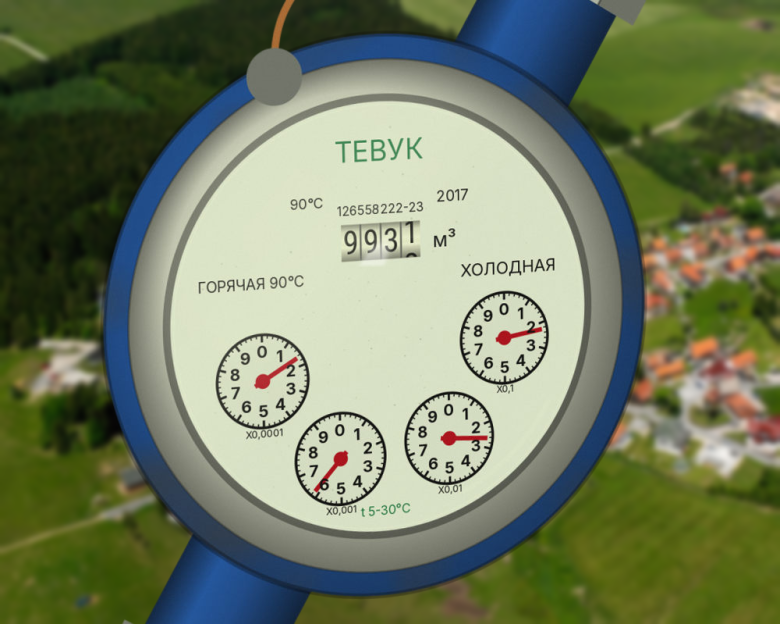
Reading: **9931.2261** m³
